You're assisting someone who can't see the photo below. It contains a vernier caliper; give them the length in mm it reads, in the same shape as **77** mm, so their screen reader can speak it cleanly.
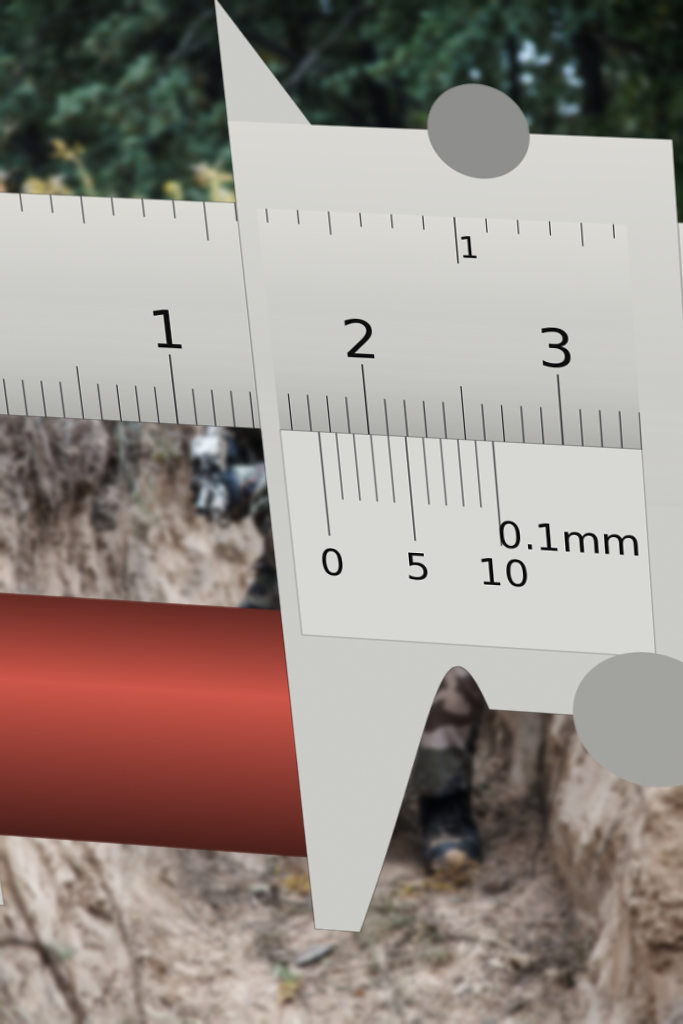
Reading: **17.4** mm
